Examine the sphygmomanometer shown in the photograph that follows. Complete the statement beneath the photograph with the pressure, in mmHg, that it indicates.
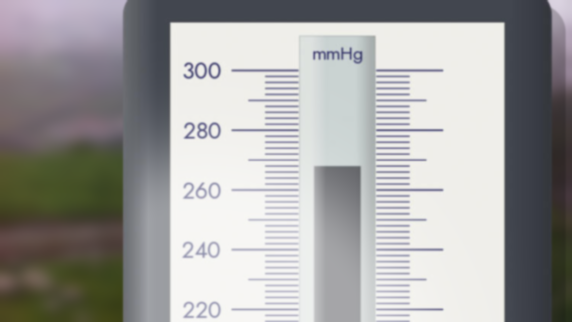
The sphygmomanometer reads 268 mmHg
